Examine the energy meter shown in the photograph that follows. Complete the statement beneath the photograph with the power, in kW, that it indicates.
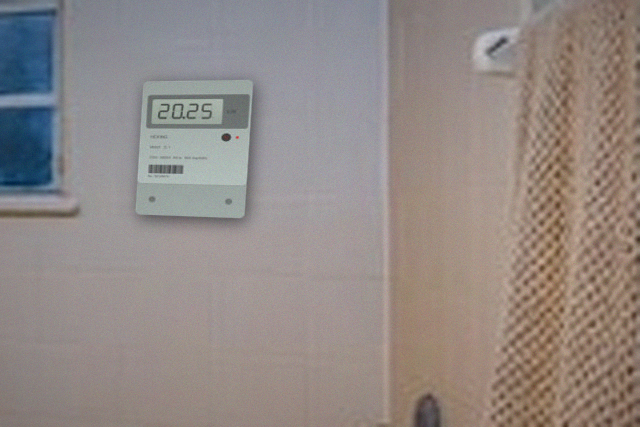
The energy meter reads 20.25 kW
